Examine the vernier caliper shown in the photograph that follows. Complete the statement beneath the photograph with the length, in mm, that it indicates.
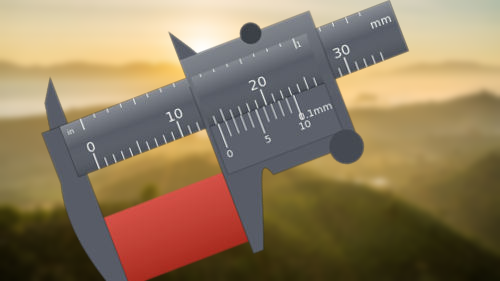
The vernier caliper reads 14.2 mm
